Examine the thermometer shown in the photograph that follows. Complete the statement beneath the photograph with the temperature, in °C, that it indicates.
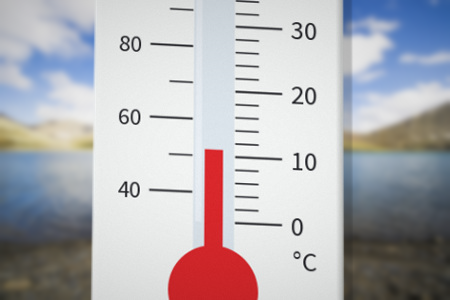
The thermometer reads 11 °C
